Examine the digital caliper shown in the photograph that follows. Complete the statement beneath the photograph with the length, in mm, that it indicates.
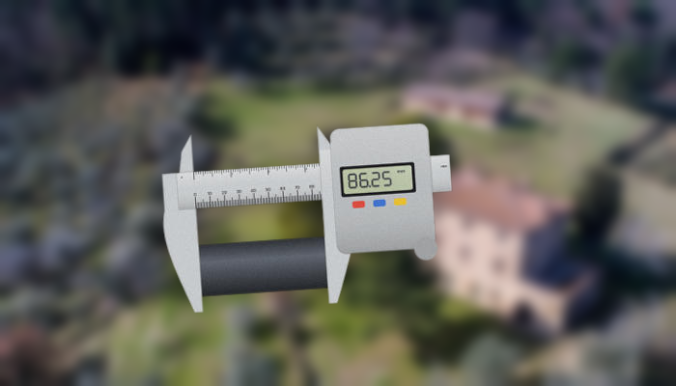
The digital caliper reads 86.25 mm
